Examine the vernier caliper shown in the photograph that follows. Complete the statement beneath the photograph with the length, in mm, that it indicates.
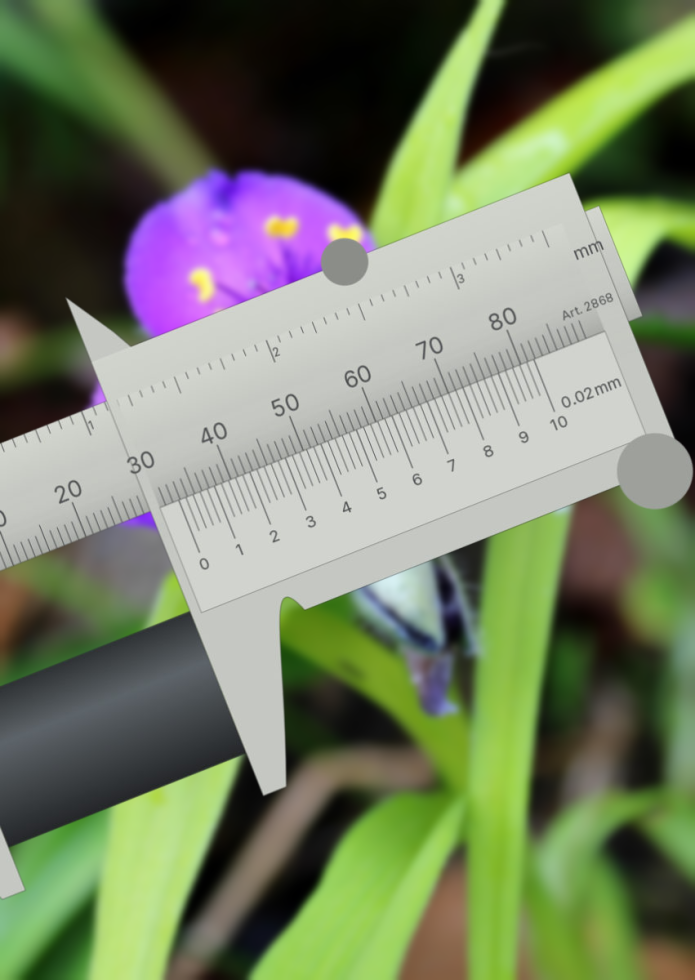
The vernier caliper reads 32.8 mm
